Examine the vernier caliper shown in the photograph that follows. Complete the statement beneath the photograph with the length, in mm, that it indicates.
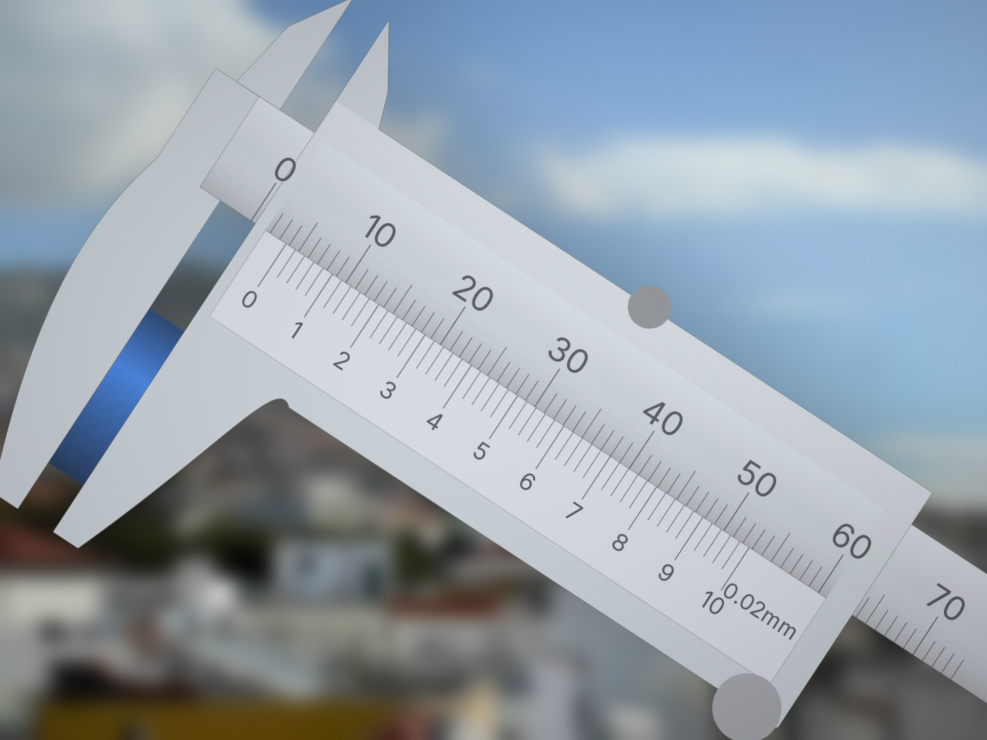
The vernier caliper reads 3.7 mm
